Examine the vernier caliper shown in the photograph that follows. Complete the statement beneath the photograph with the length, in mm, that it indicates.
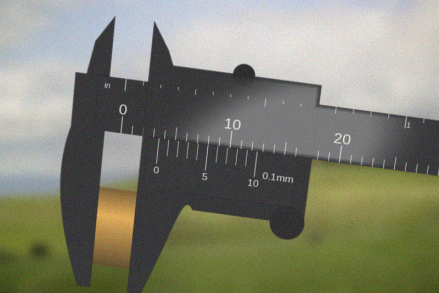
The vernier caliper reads 3.5 mm
